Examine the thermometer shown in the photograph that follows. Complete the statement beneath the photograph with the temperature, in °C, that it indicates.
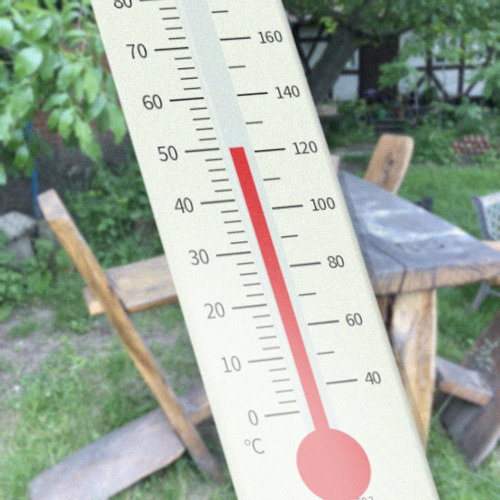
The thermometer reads 50 °C
